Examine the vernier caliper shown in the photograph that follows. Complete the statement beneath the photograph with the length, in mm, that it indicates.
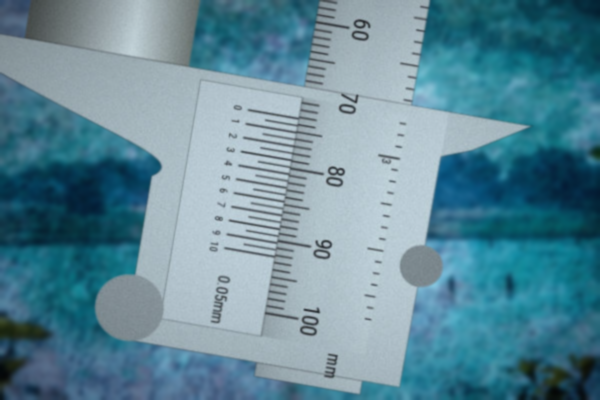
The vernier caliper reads 73.2 mm
